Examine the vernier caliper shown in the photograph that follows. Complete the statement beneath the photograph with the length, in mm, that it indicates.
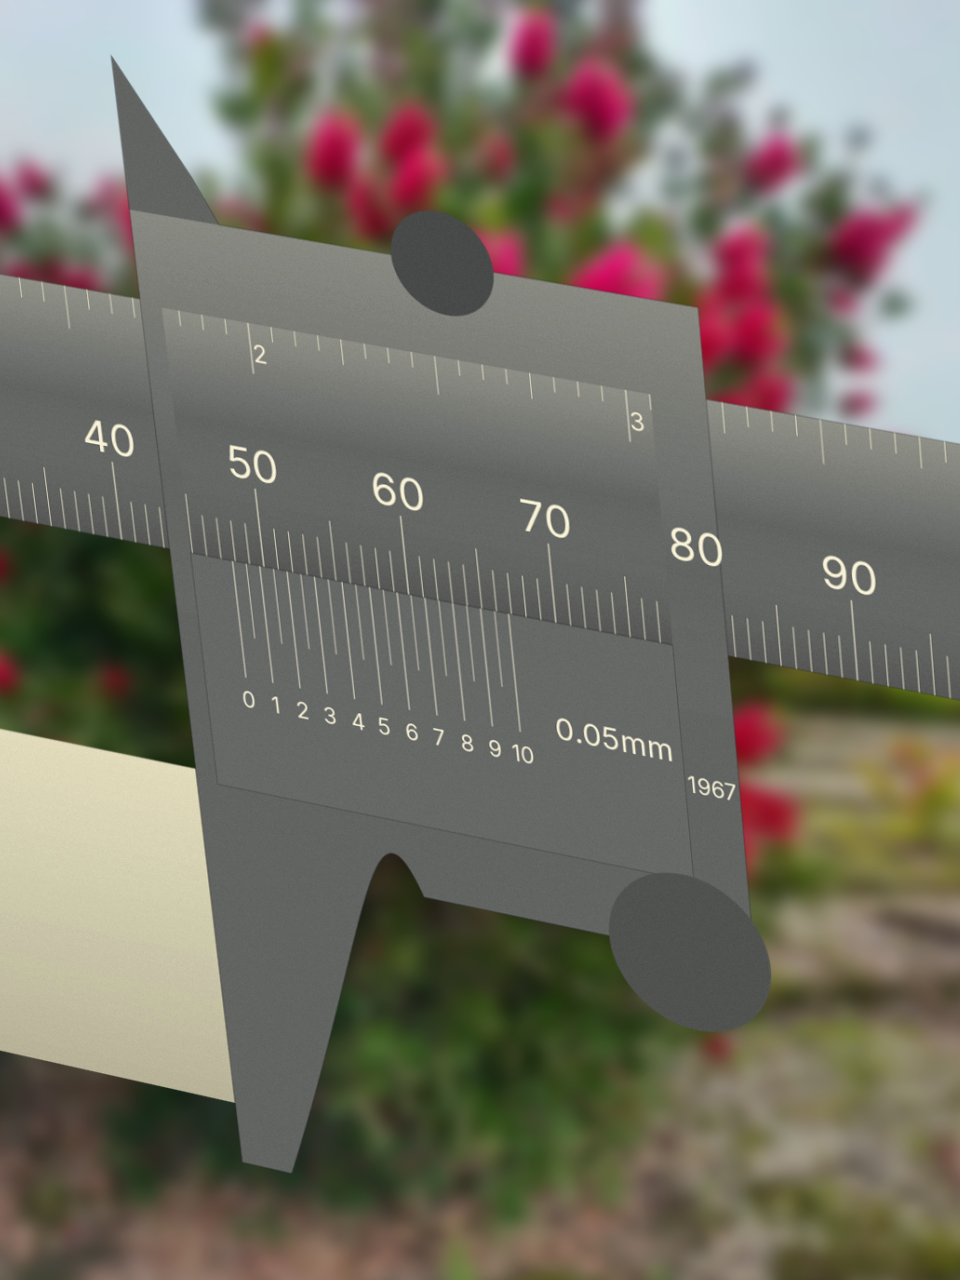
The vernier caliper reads 47.8 mm
